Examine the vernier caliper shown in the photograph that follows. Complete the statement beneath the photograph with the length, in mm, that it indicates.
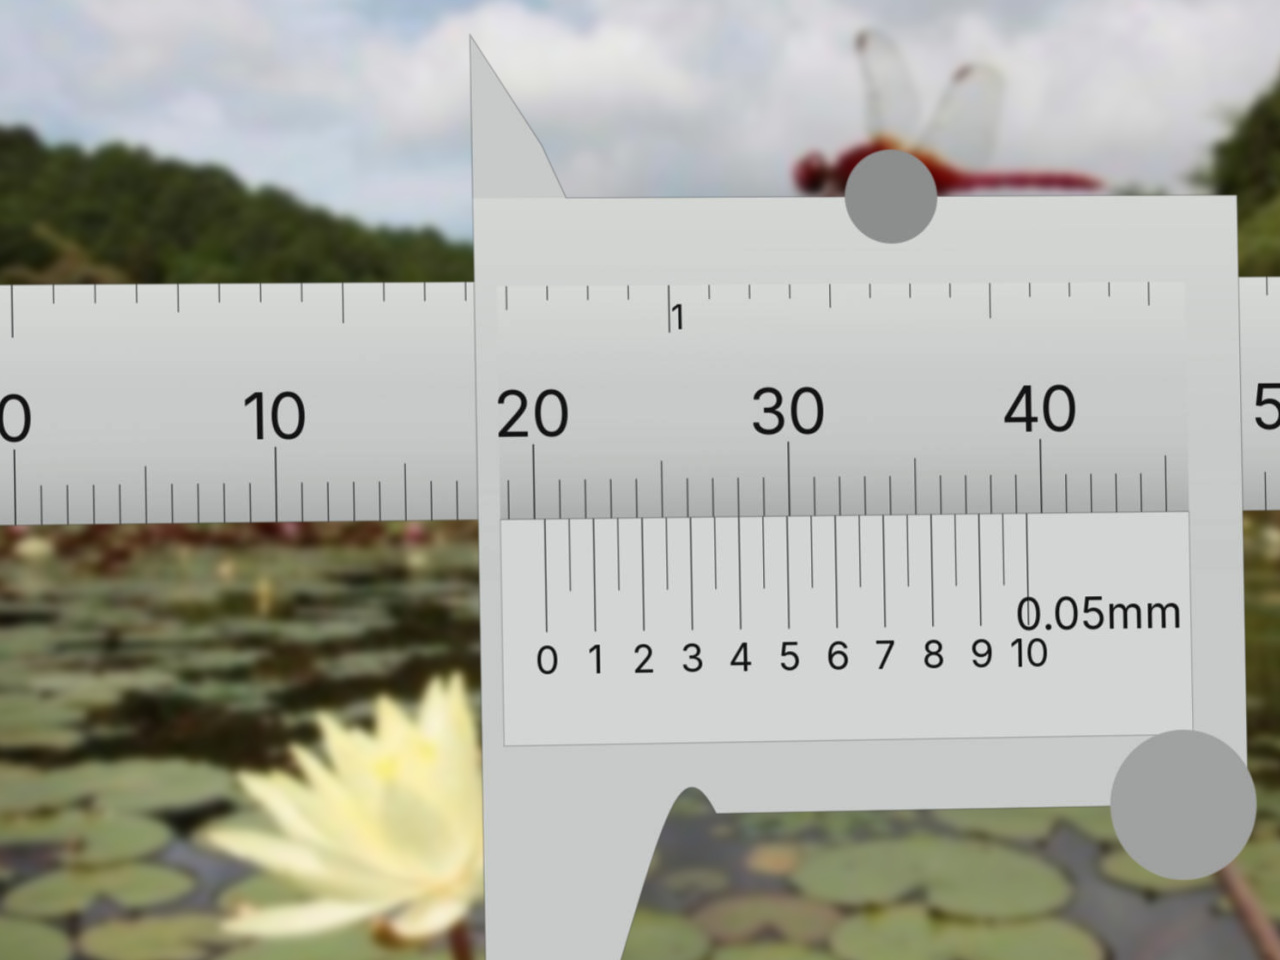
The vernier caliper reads 20.40 mm
